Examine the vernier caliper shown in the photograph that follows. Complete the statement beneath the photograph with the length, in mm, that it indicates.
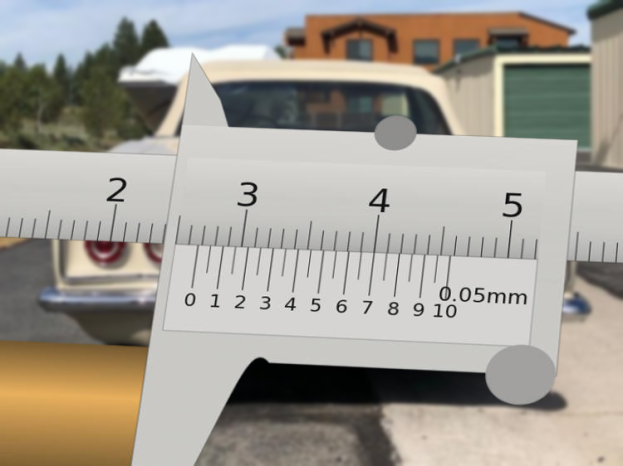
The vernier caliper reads 26.7 mm
